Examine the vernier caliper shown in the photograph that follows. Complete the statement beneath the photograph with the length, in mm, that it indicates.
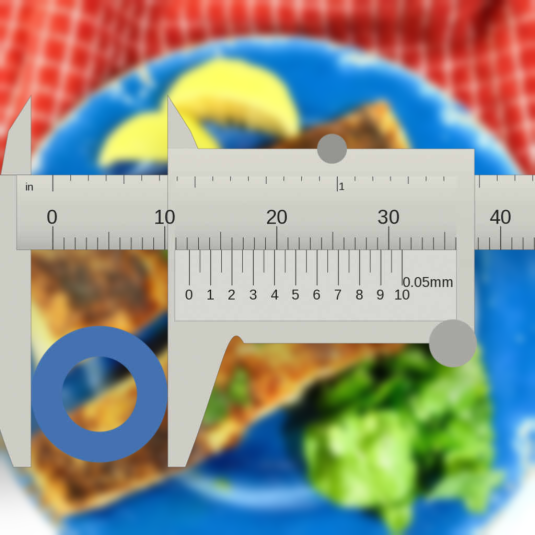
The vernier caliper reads 12.2 mm
